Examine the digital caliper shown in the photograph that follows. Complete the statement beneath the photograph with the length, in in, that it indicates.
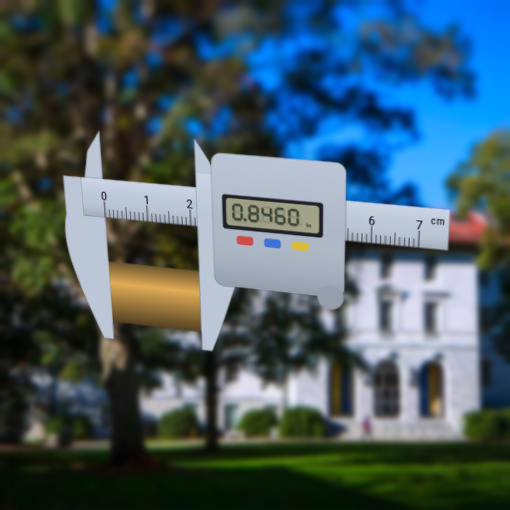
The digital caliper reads 0.8460 in
